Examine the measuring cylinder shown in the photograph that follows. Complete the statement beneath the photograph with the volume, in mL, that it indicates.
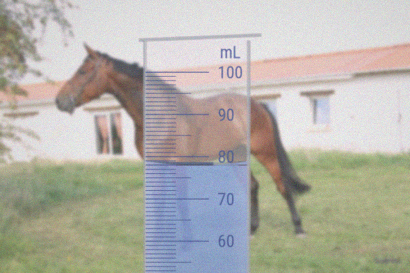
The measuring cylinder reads 78 mL
